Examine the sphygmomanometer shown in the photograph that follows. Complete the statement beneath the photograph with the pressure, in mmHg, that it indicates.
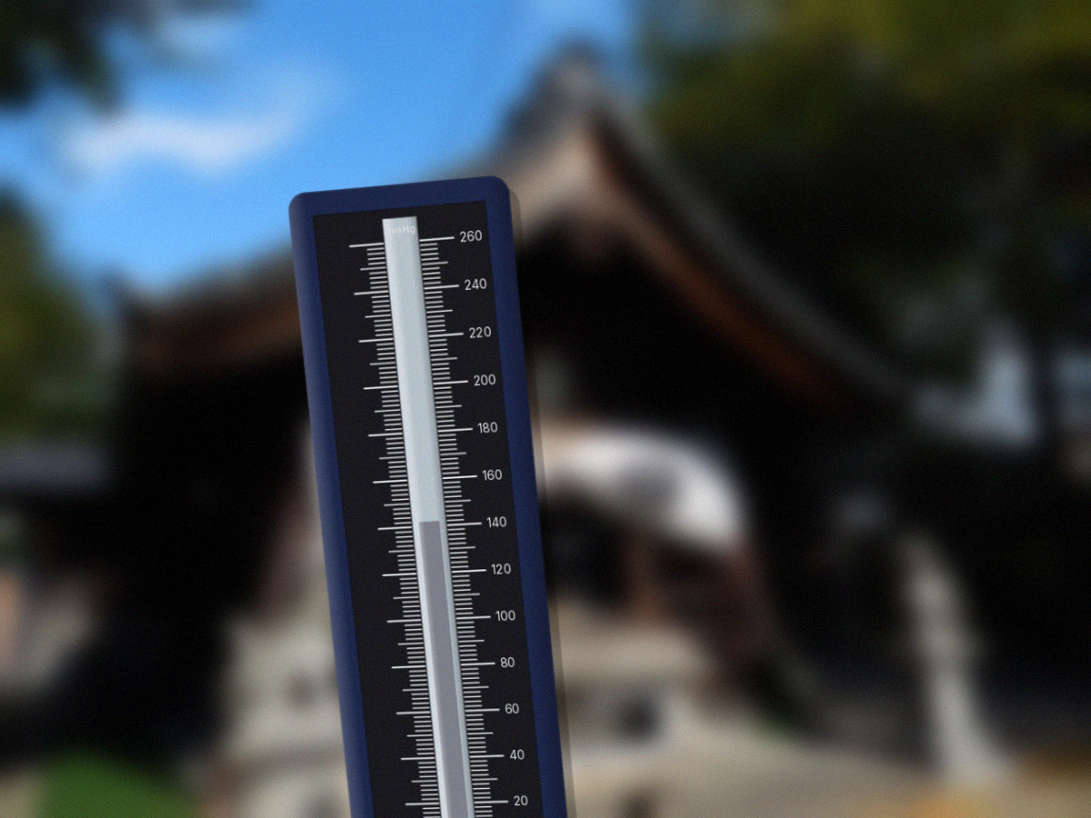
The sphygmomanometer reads 142 mmHg
